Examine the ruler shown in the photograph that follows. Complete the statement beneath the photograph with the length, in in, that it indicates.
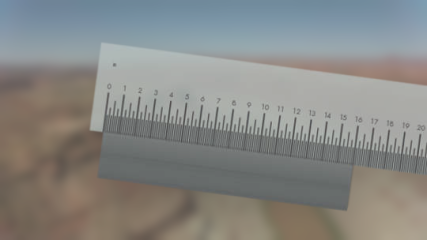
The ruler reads 16 in
